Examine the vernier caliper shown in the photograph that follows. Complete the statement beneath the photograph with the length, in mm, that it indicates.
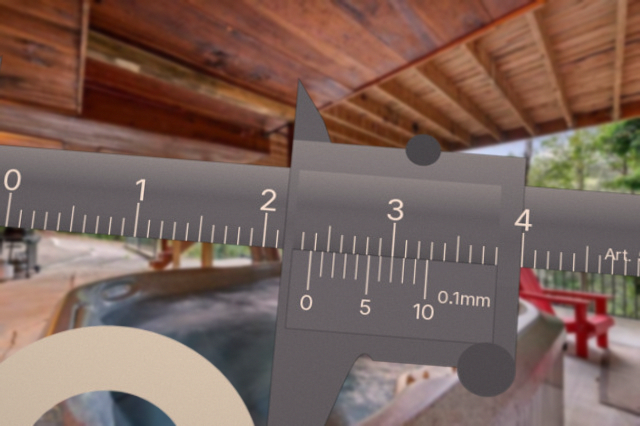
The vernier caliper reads 23.7 mm
